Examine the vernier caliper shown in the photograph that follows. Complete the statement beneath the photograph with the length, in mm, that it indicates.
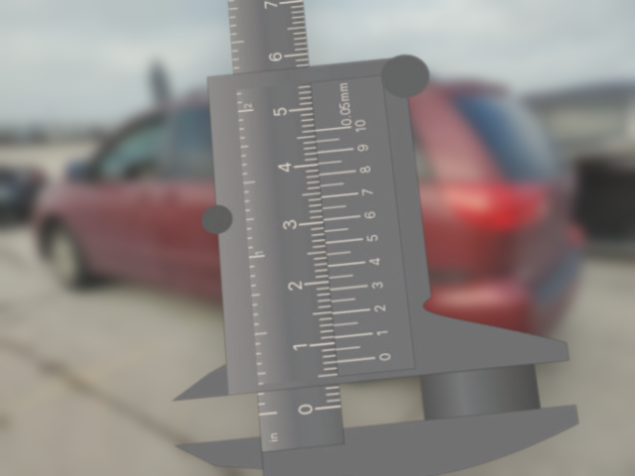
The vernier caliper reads 7.0 mm
